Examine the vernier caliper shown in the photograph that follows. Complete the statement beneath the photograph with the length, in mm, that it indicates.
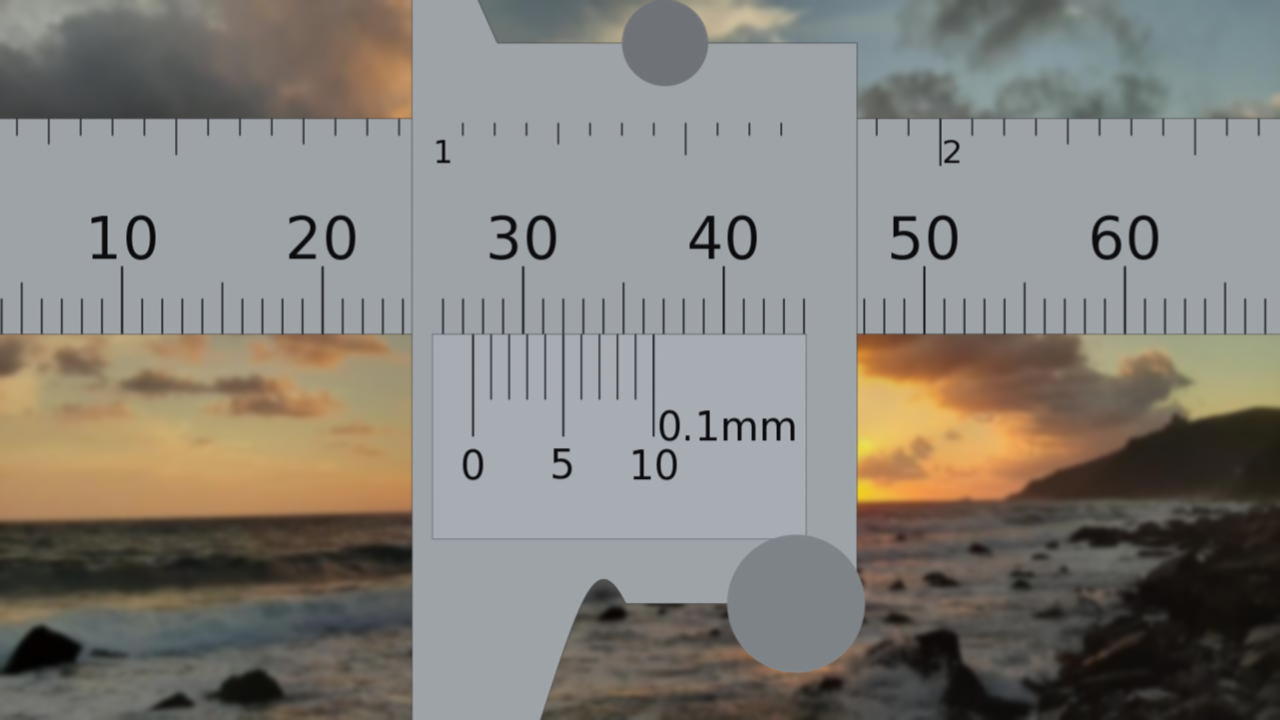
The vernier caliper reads 27.5 mm
